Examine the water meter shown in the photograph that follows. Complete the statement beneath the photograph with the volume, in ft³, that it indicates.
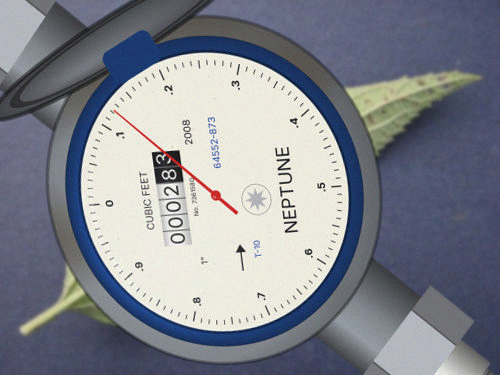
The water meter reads 283.12 ft³
